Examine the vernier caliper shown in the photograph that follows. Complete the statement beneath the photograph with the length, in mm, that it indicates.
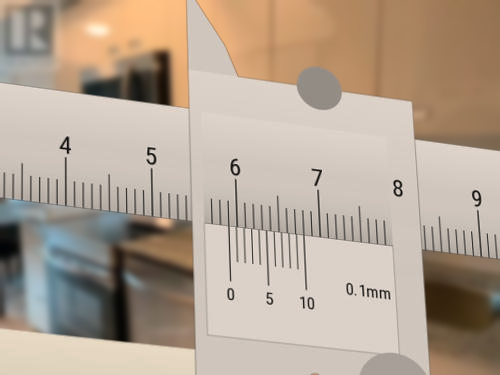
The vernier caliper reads 59.0 mm
